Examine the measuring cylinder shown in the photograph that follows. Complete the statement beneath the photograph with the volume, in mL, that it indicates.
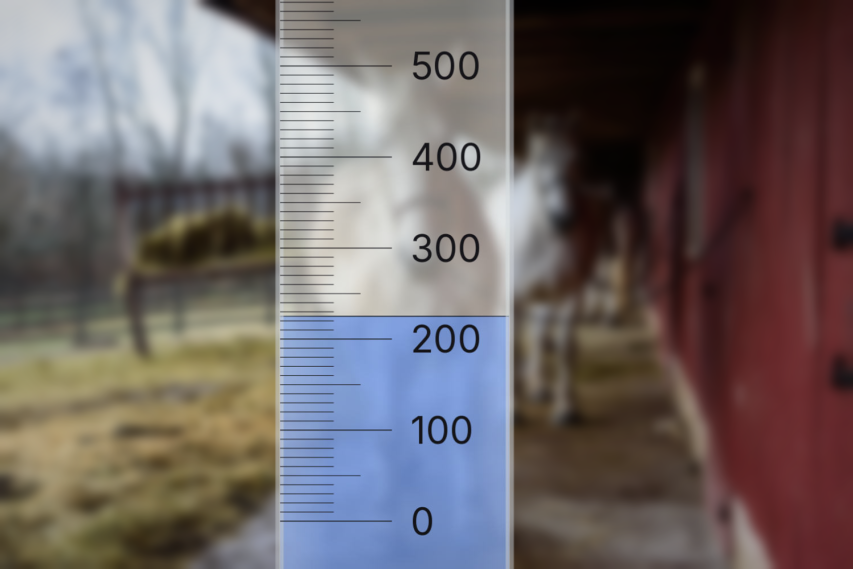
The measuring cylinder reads 225 mL
